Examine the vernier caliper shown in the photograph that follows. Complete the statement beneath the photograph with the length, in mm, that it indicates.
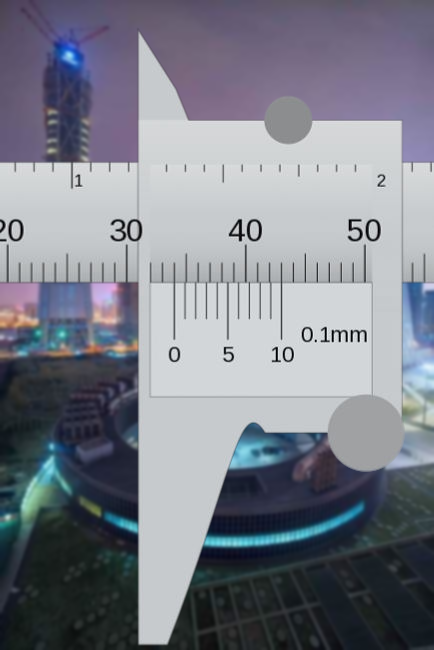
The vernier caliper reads 34.0 mm
